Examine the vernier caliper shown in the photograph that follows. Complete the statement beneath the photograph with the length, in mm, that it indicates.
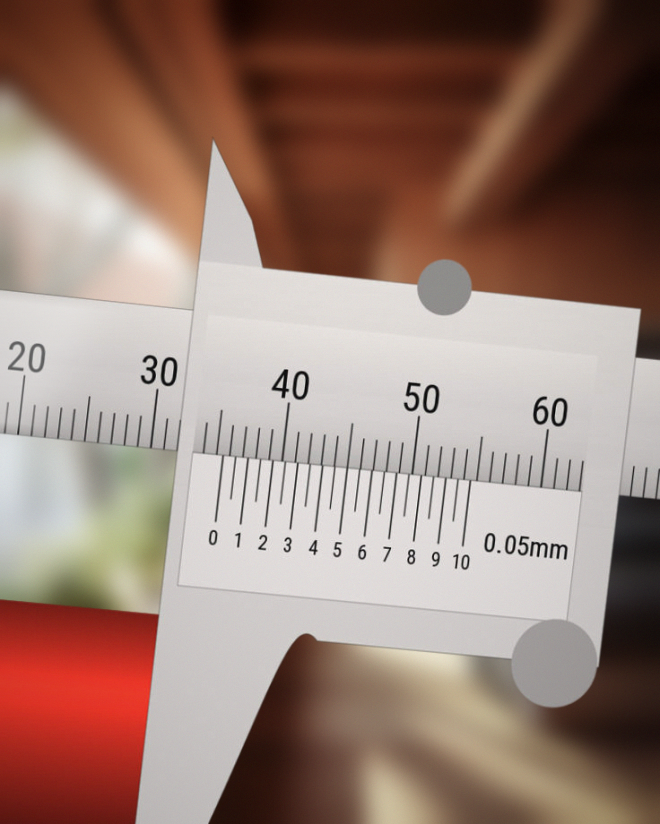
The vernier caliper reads 35.5 mm
